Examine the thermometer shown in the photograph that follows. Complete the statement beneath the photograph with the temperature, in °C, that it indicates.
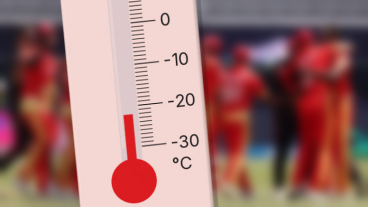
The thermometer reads -22 °C
